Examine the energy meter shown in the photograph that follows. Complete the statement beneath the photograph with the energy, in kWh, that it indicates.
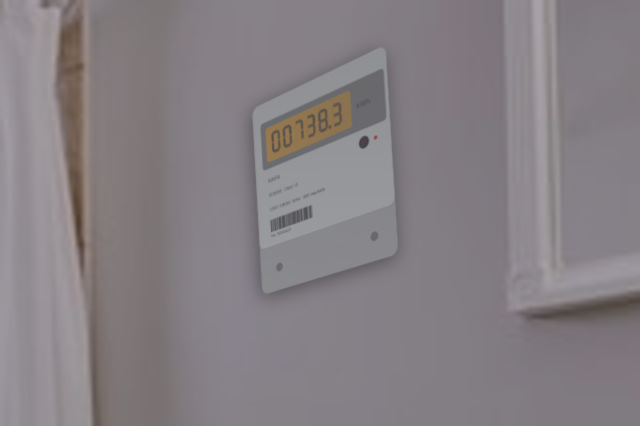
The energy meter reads 738.3 kWh
